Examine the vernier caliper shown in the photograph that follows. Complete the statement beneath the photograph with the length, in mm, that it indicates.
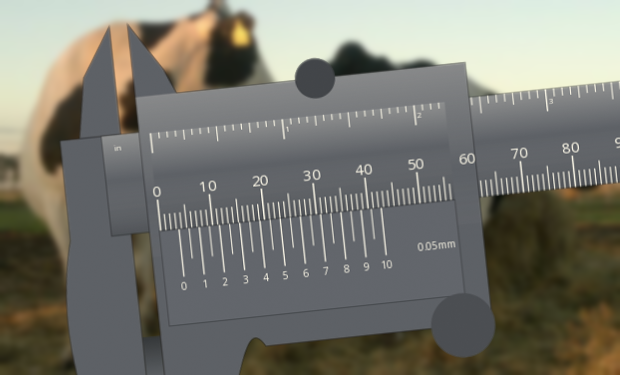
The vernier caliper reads 3.5 mm
